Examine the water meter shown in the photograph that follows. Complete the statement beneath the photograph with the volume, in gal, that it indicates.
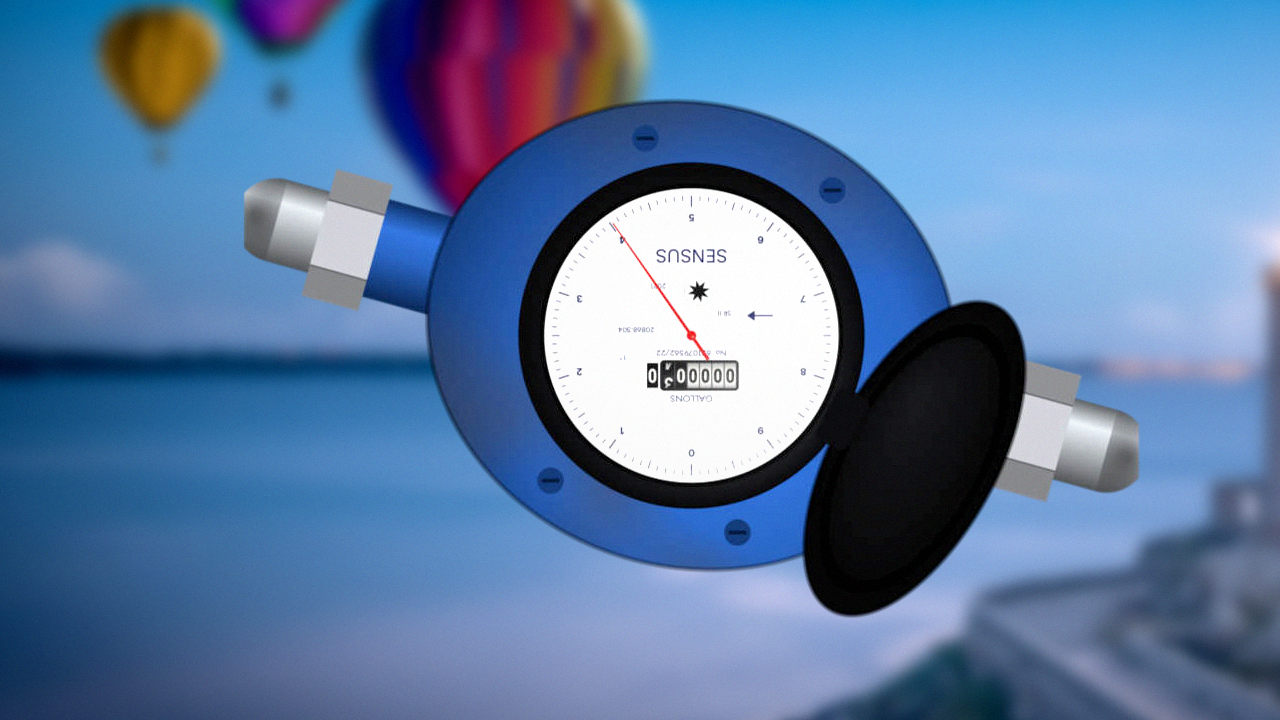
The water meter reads 34.0 gal
